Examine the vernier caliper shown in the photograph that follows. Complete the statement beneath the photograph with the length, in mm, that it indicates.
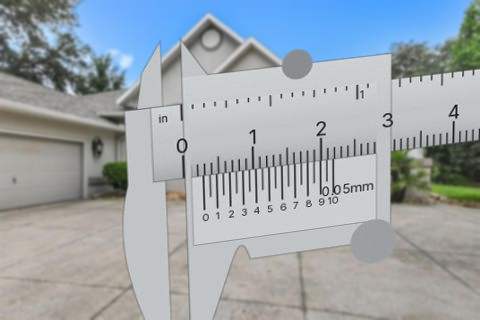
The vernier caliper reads 2.8 mm
